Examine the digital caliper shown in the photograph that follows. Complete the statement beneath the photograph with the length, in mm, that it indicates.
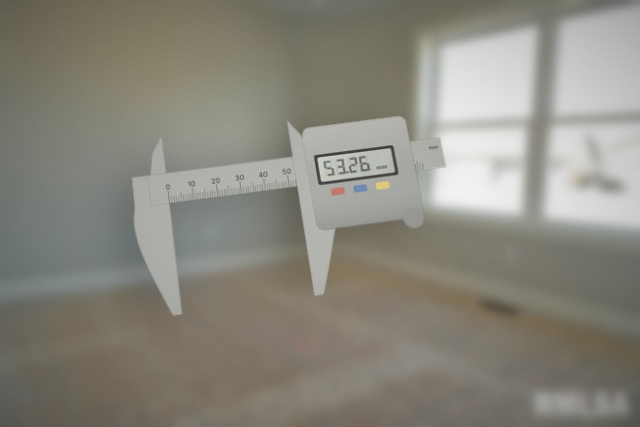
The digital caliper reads 53.26 mm
